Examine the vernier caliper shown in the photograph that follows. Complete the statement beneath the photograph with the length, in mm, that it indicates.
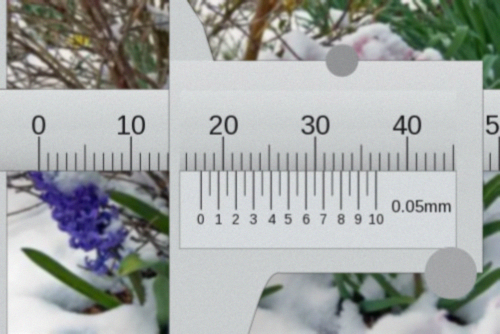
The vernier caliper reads 17.6 mm
